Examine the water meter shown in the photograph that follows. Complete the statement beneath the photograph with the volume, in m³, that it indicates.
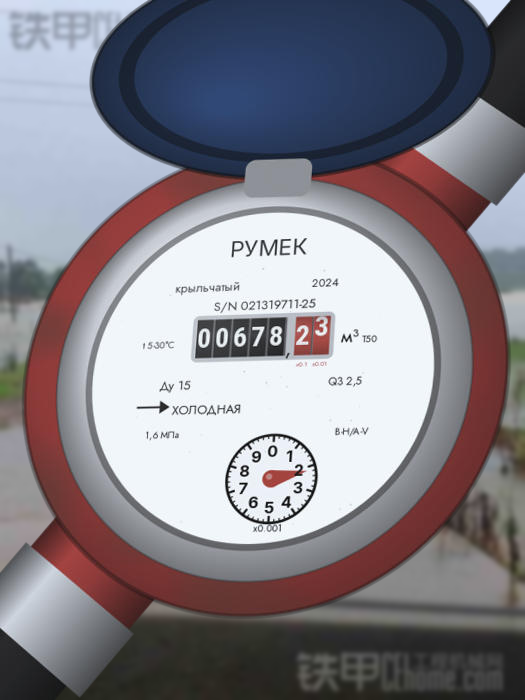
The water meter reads 678.232 m³
